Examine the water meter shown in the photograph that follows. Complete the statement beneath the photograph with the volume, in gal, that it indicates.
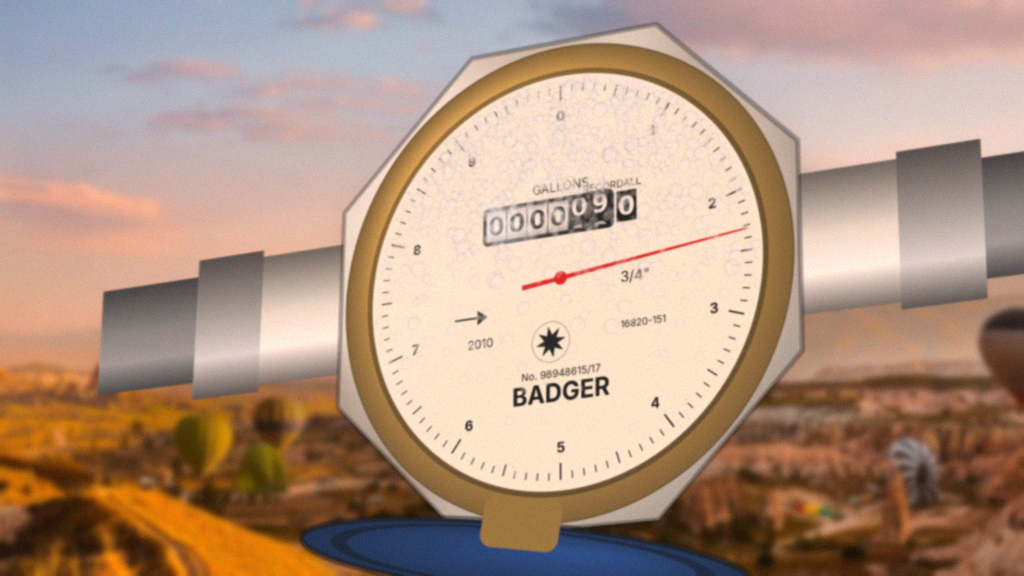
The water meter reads 92.3 gal
